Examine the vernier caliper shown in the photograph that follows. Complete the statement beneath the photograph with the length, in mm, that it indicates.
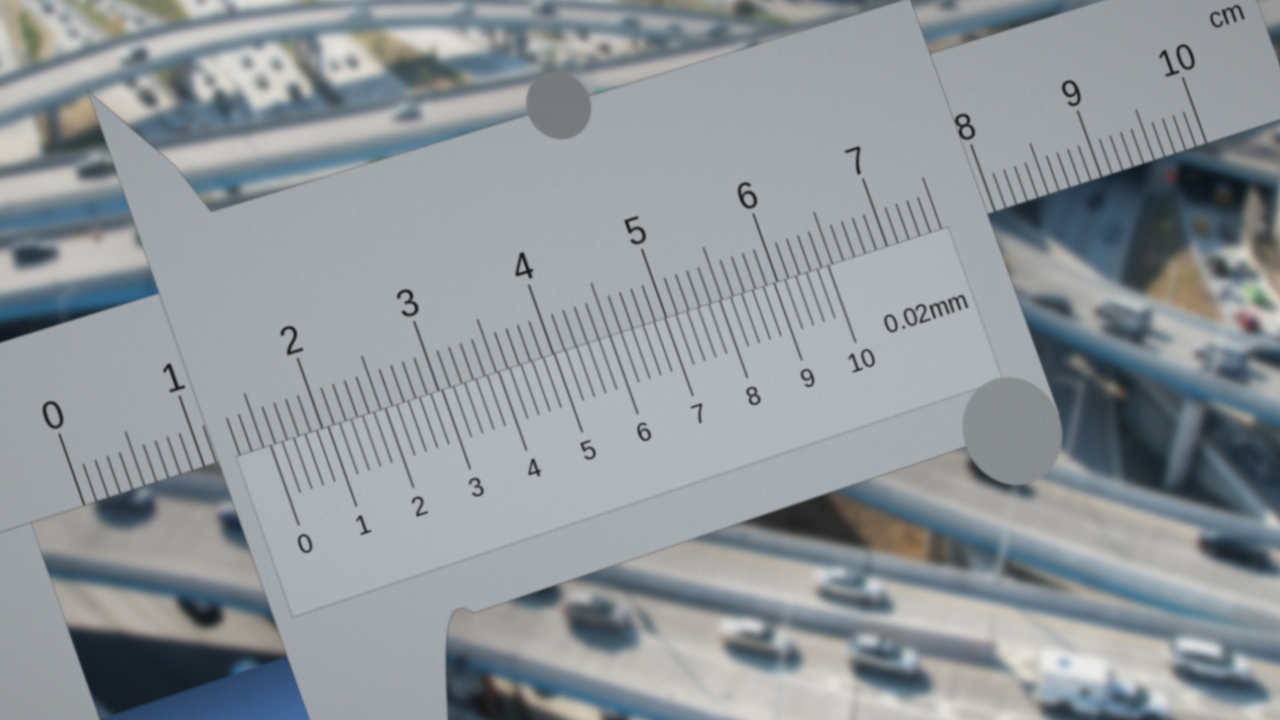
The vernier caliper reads 15.6 mm
